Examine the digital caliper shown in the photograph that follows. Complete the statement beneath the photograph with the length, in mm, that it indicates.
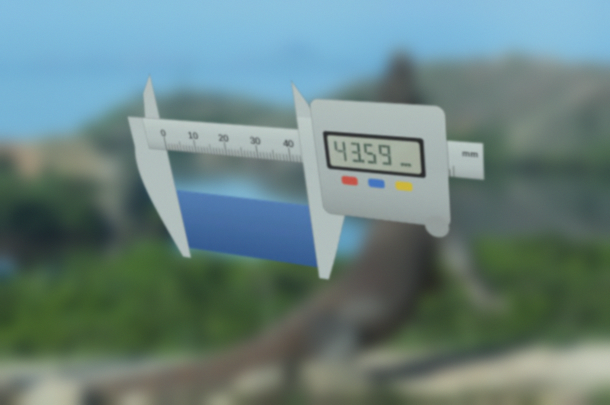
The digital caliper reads 43.59 mm
